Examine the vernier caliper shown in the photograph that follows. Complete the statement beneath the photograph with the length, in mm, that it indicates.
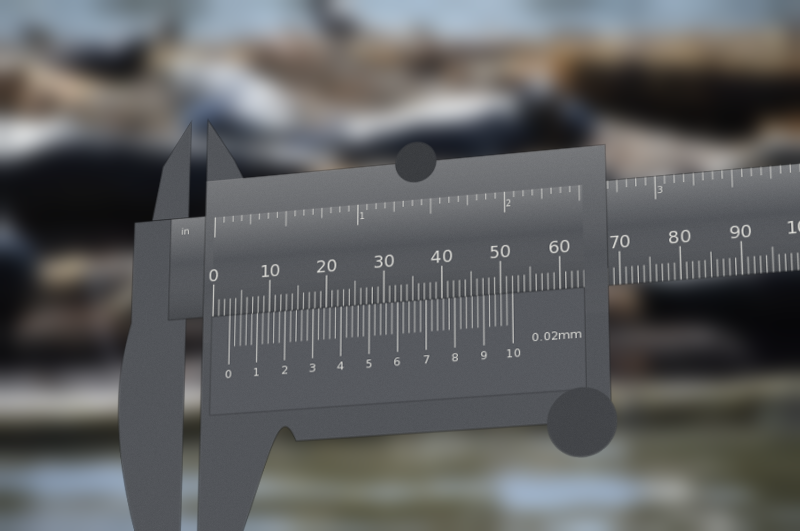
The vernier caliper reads 3.0 mm
